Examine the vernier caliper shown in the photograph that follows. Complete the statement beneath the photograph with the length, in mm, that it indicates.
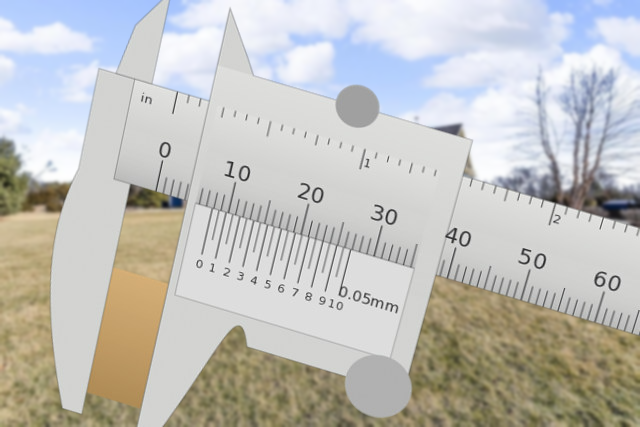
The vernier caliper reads 7.8 mm
